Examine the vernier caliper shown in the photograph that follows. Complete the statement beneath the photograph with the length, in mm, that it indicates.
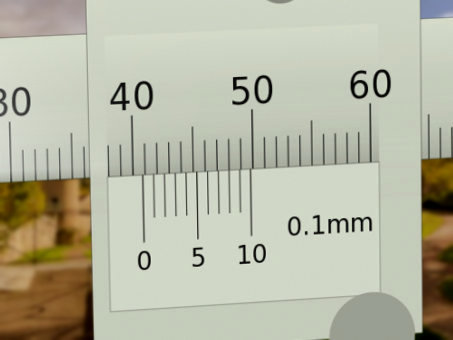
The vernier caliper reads 40.8 mm
